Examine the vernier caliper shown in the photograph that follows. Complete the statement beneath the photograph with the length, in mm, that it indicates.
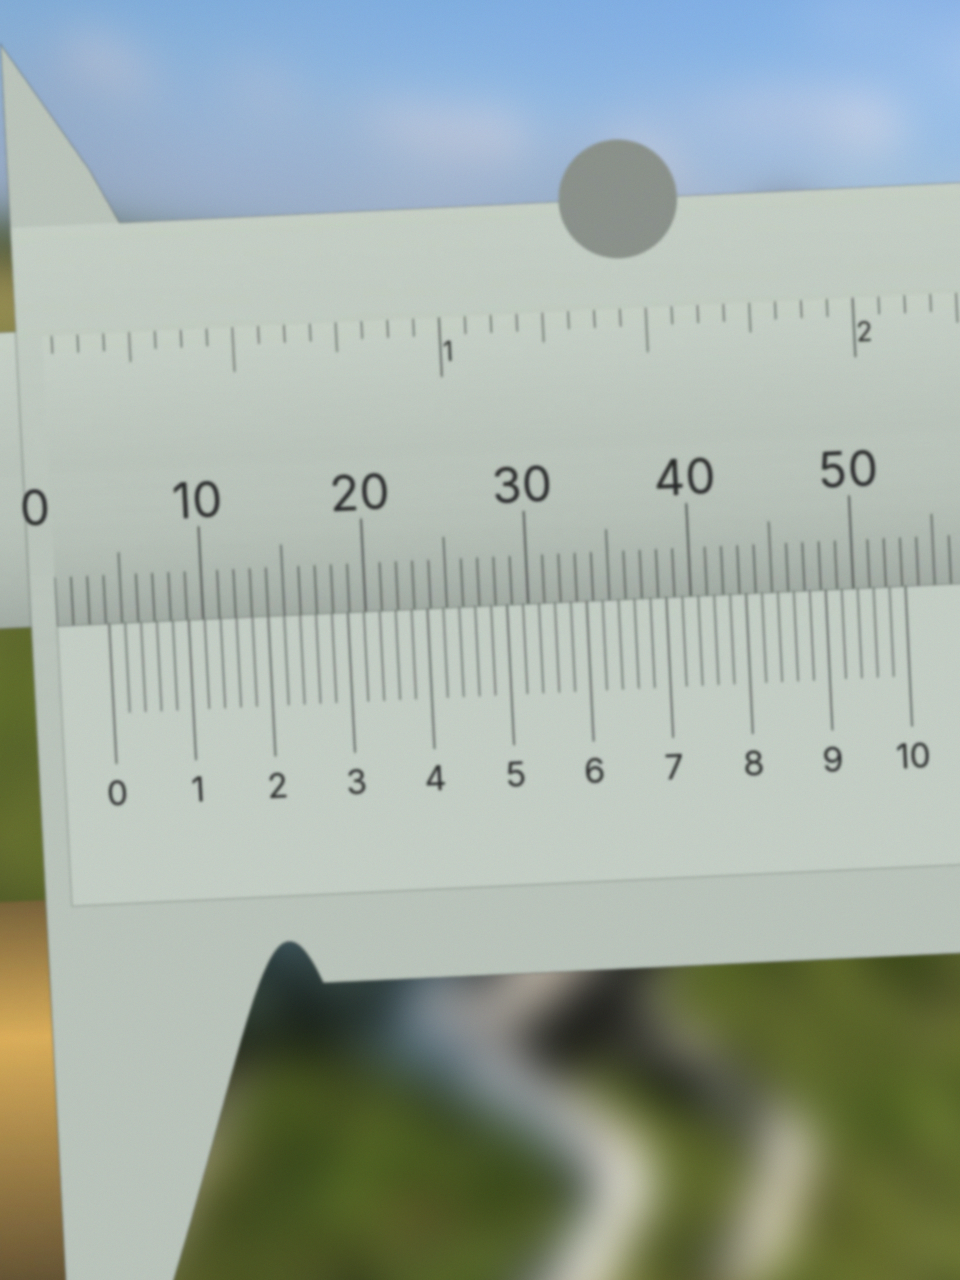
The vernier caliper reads 4.2 mm
